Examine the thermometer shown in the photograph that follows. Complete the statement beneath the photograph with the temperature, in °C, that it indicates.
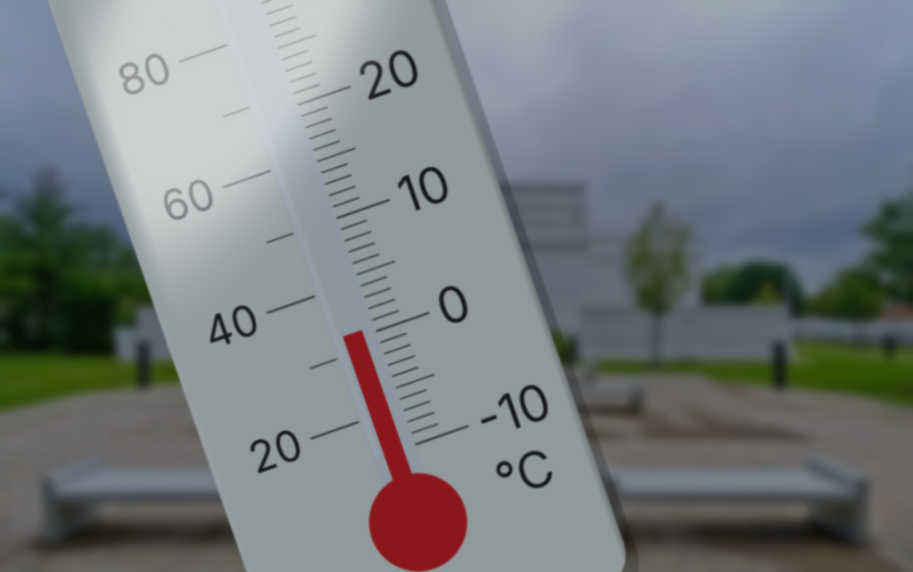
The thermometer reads 0.5 °C
